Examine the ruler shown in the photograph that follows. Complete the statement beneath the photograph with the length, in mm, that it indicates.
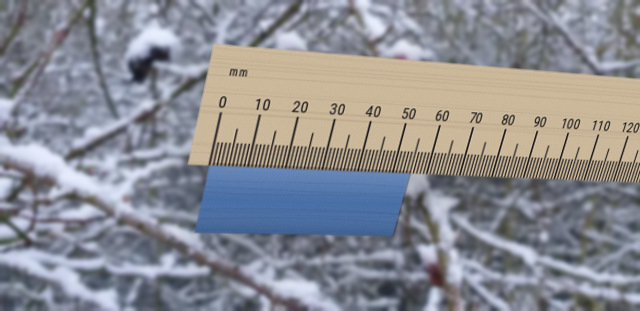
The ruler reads 55 mm
